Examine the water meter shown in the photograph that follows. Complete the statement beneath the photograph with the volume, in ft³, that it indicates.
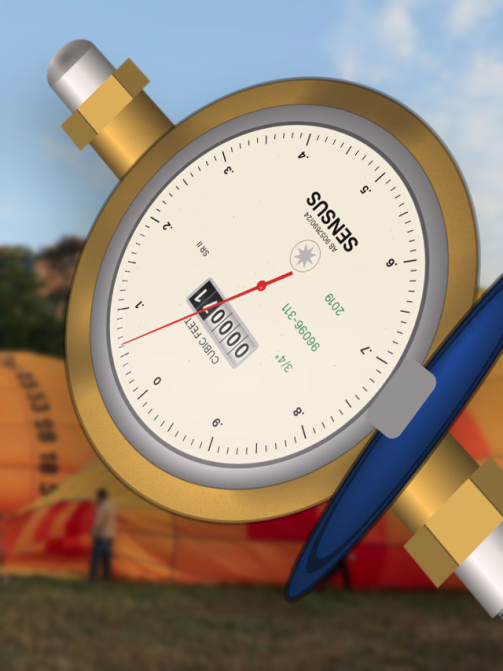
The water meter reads 71.06 ft³
